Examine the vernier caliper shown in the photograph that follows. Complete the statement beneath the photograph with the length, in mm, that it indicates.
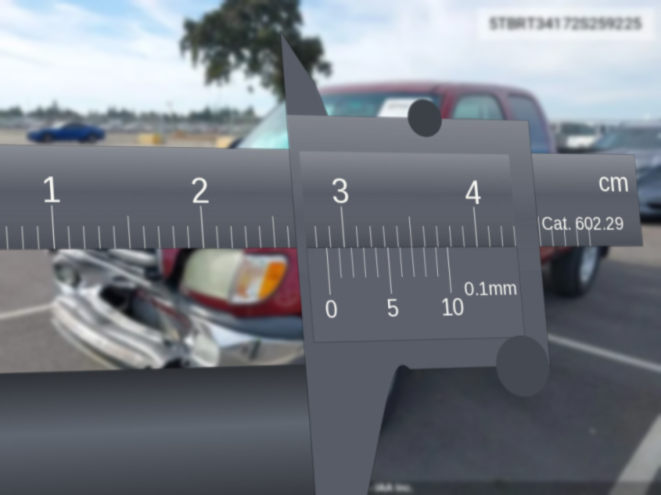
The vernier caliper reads 28.7 mm
